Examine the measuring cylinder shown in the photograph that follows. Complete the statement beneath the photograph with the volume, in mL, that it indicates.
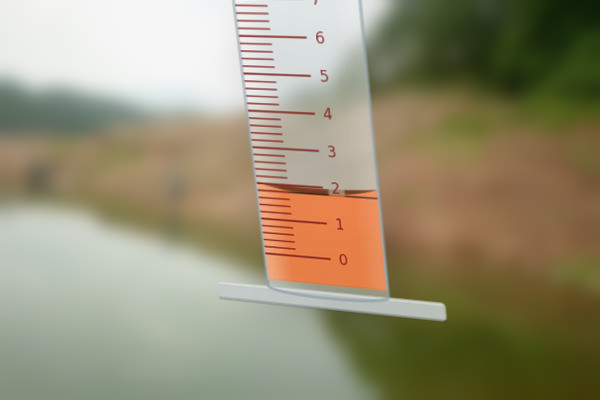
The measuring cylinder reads 1.8 mL
